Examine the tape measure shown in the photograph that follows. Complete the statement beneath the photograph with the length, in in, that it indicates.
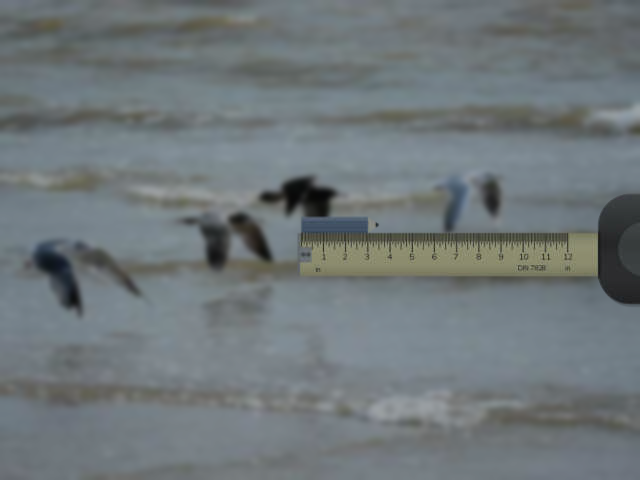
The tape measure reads 3.5 in
